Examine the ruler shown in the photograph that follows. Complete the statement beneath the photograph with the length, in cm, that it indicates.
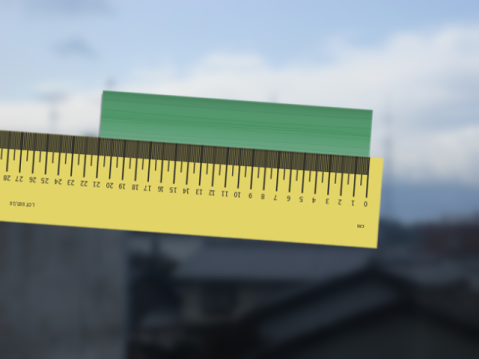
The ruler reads 21 cm
